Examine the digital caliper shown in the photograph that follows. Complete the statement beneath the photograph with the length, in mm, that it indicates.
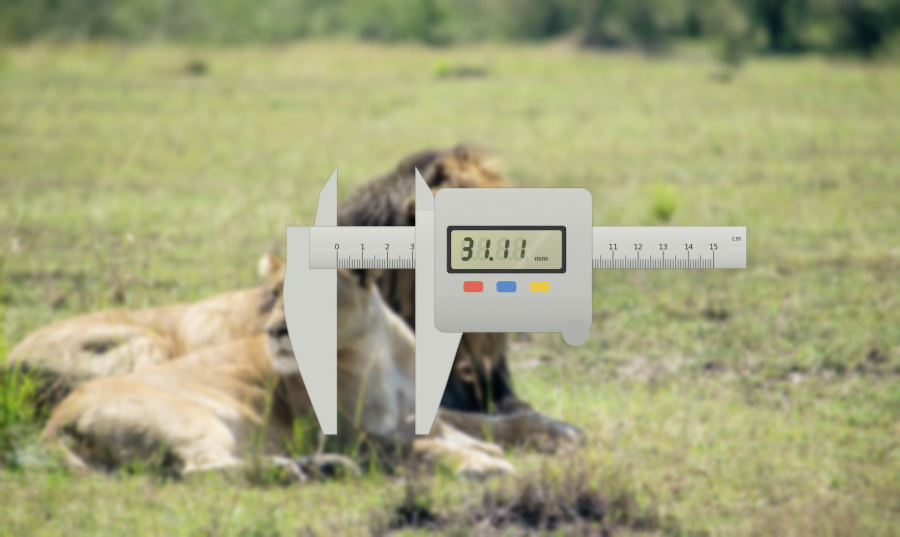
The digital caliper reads 31.11 mm
